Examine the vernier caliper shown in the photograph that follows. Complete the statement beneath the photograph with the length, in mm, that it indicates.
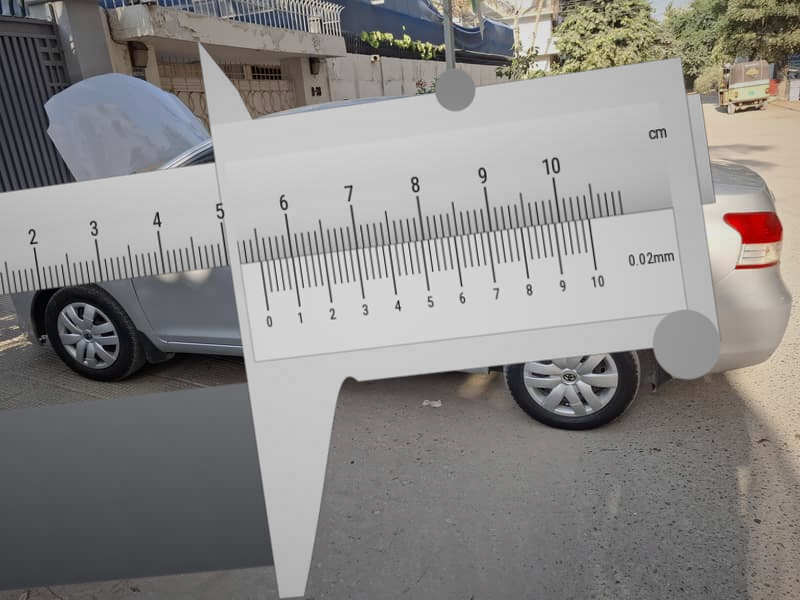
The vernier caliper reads 55.2 mm
